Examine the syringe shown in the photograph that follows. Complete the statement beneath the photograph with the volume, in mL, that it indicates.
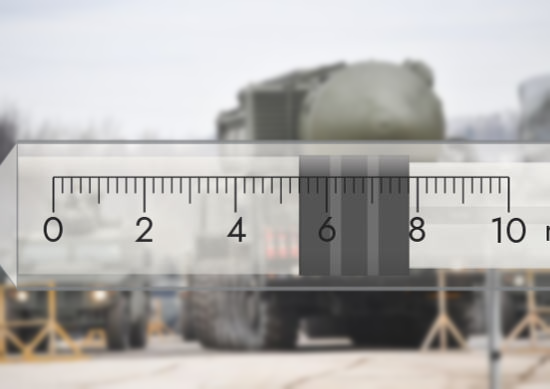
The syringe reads 5.4 mL
